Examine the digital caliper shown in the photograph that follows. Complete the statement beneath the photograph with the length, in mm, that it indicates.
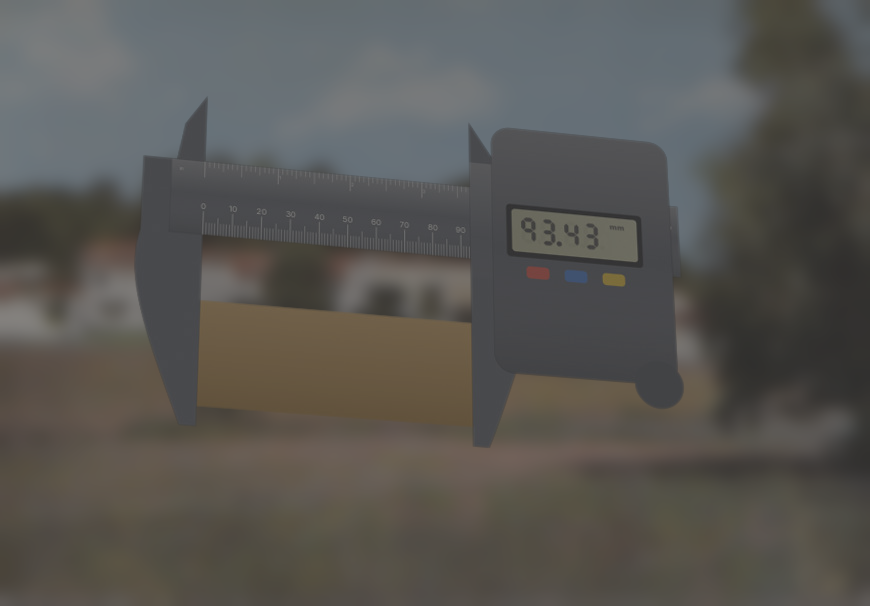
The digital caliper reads 93.43 mm
